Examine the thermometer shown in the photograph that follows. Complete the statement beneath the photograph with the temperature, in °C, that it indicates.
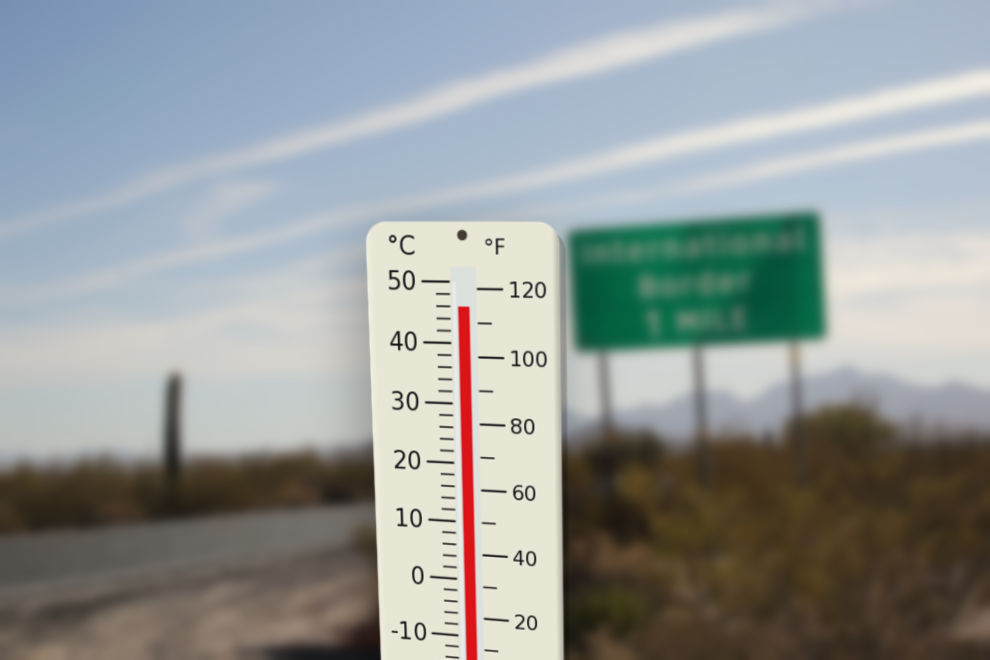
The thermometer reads 46 °C
